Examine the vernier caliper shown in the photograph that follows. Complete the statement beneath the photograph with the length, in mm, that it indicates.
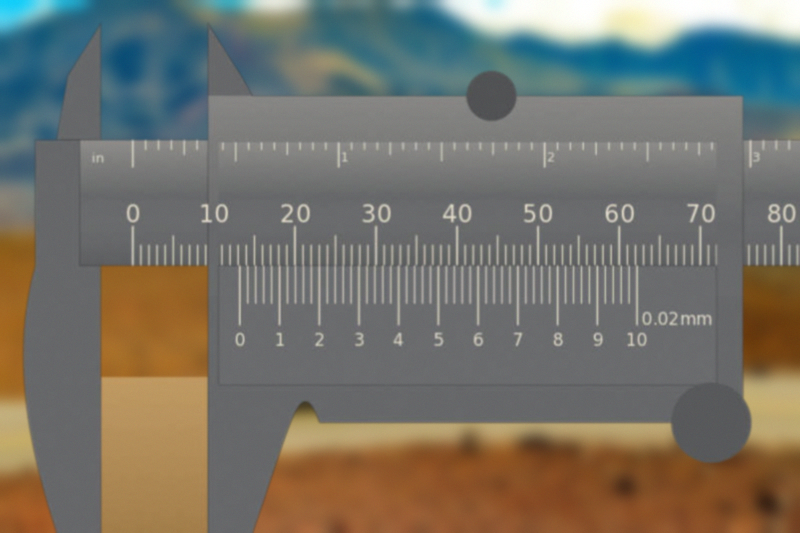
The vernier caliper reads 13.2 mm
